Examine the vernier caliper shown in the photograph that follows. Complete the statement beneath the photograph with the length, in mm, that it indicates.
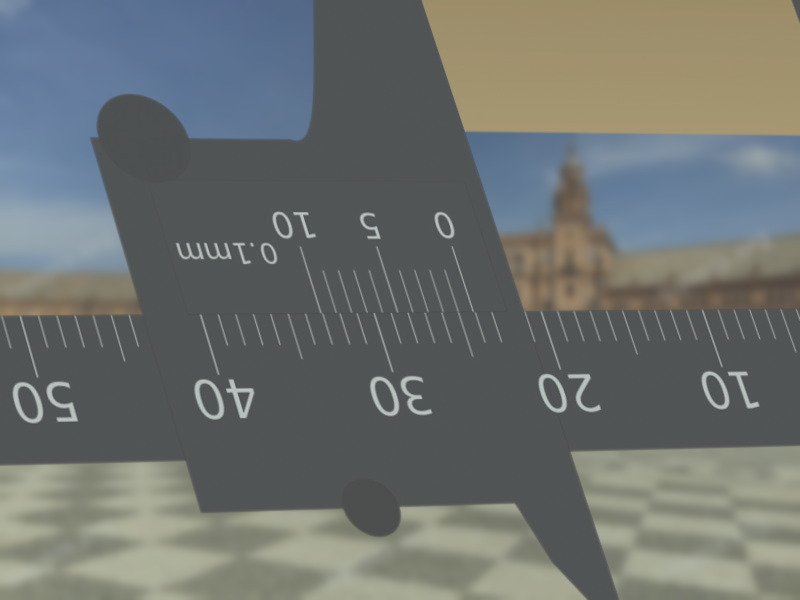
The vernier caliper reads 24.1 mm
